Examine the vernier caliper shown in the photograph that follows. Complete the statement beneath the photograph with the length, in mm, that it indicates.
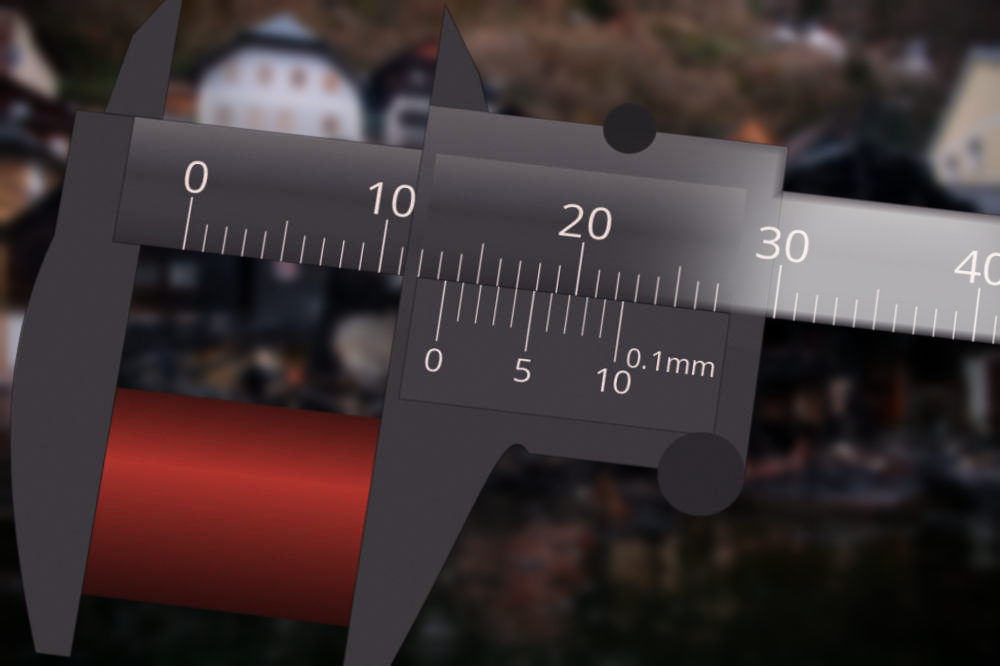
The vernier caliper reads 13.4 mm
